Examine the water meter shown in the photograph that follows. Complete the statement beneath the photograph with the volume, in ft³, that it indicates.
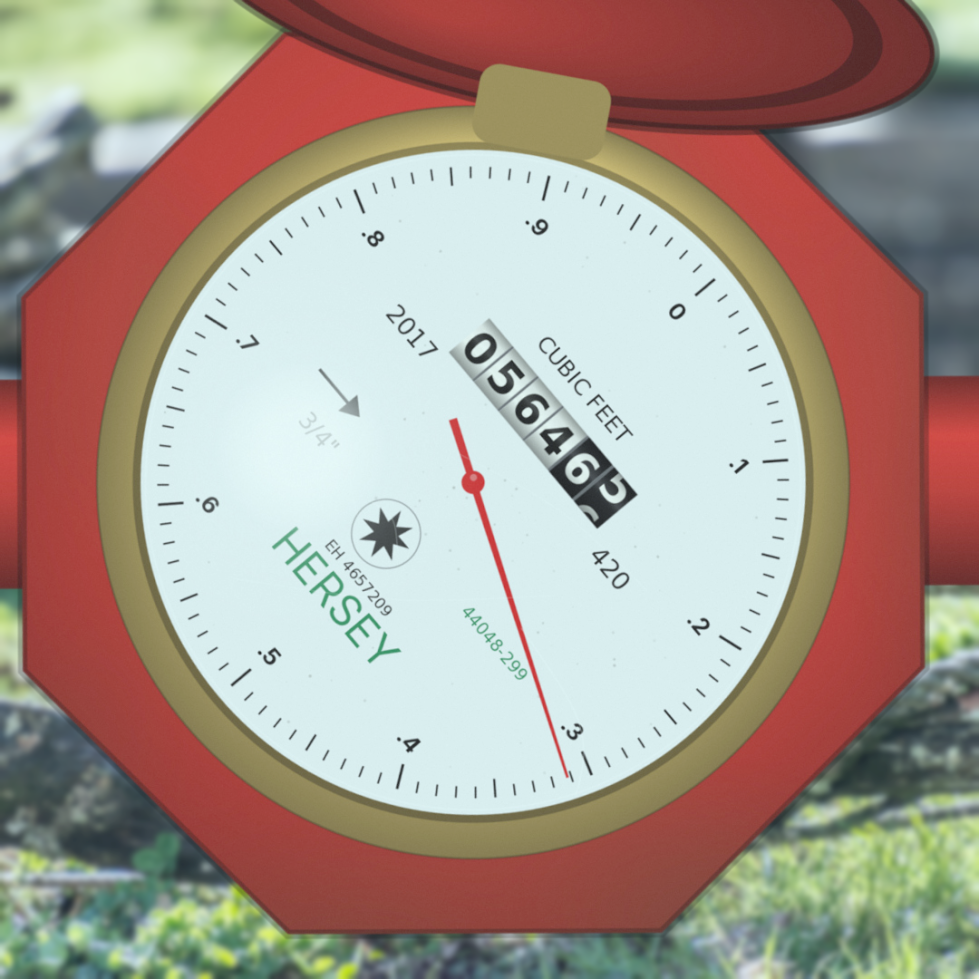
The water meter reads 56465.31 ft³
